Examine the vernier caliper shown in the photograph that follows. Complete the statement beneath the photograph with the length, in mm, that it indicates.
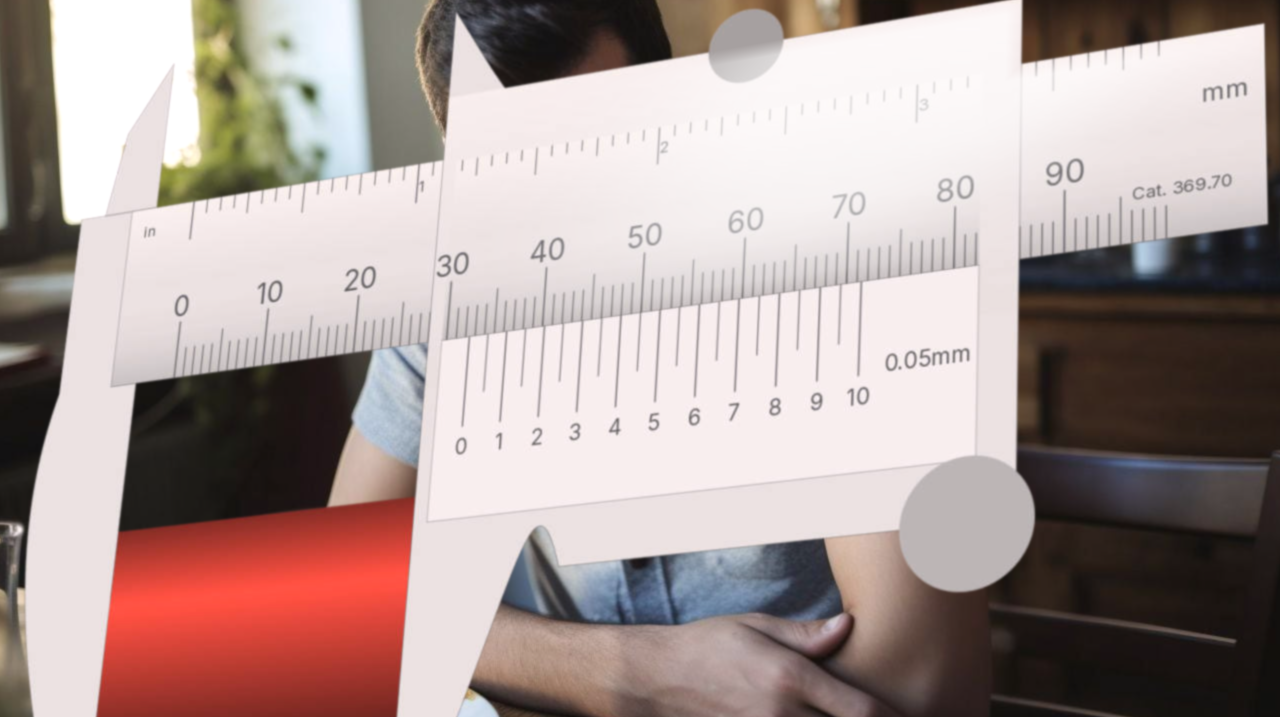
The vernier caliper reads 32.4 mm
